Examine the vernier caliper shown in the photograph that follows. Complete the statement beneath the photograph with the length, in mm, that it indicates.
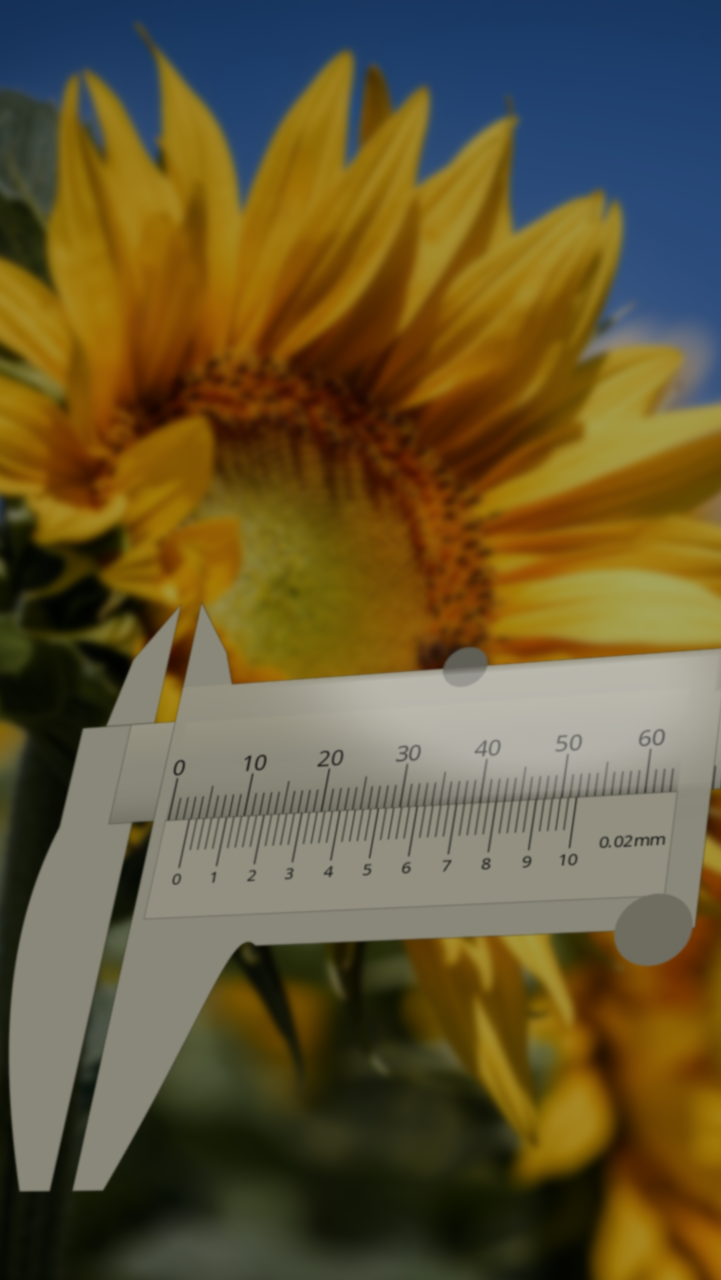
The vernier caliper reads 2.8 mm
